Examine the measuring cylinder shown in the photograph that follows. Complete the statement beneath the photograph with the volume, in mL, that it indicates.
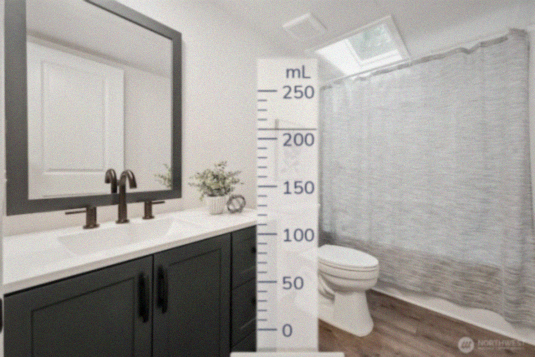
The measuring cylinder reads 210 mL
